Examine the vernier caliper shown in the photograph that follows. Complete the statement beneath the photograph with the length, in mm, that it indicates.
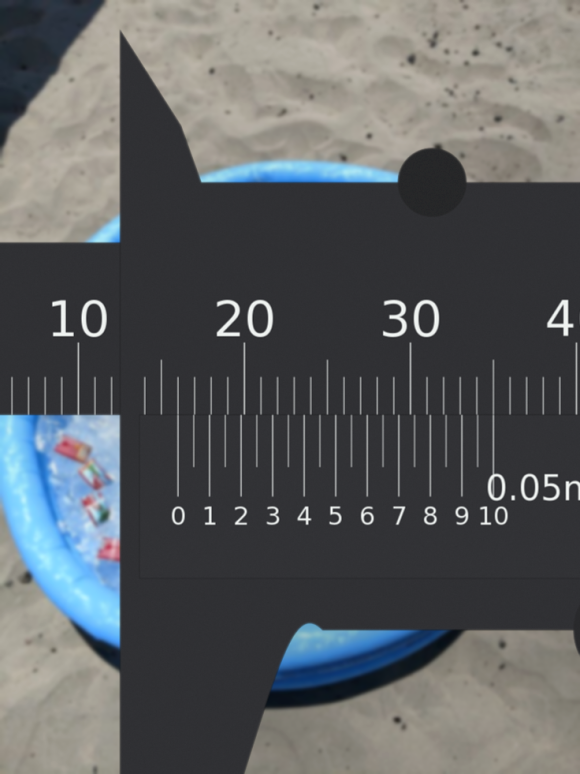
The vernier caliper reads 16.0 mm
